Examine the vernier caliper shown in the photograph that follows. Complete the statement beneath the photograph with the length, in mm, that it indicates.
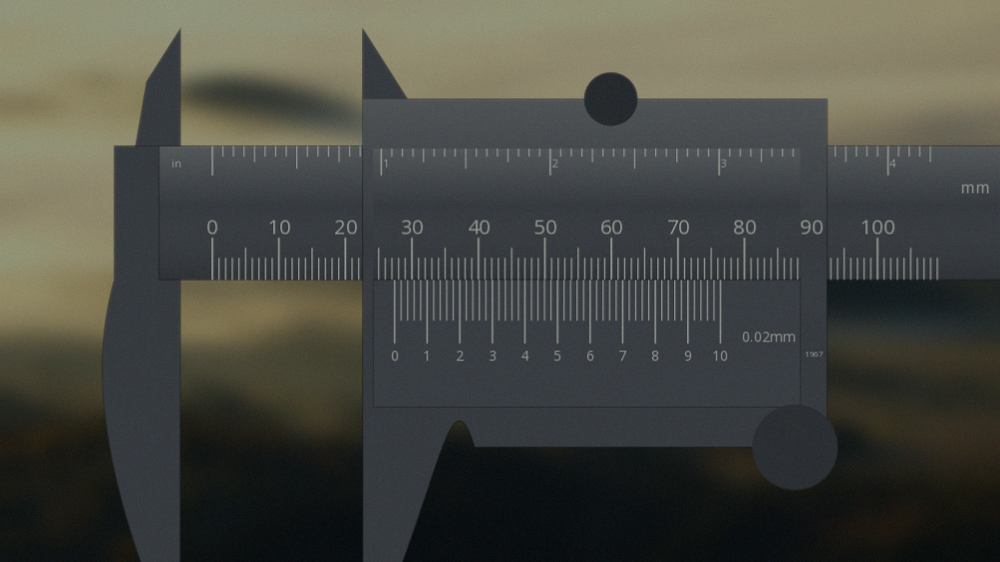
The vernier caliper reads 27.4 mm
